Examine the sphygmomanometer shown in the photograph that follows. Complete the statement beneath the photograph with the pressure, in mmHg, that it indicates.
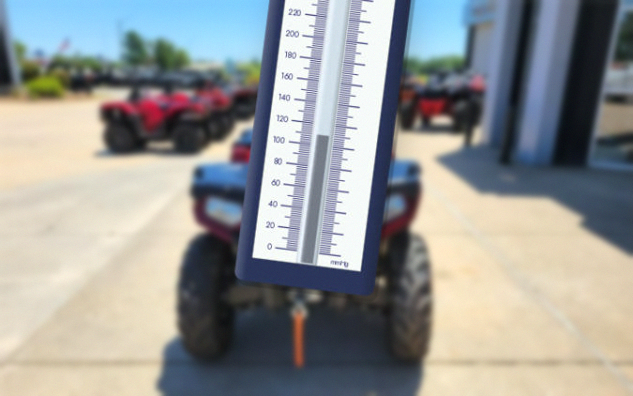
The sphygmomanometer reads 110 mmHg
